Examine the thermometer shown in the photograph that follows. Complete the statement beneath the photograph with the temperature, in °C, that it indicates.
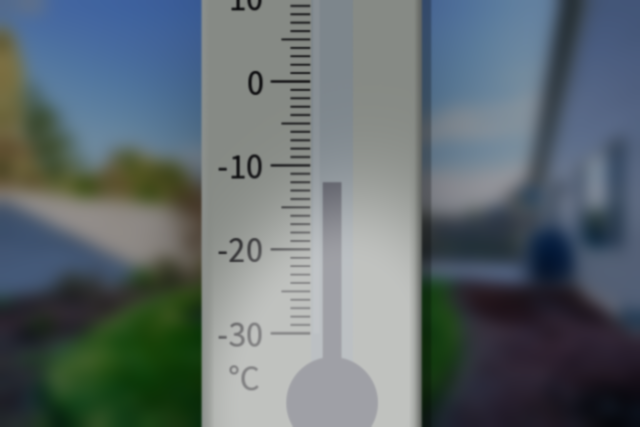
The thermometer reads -12 °C
